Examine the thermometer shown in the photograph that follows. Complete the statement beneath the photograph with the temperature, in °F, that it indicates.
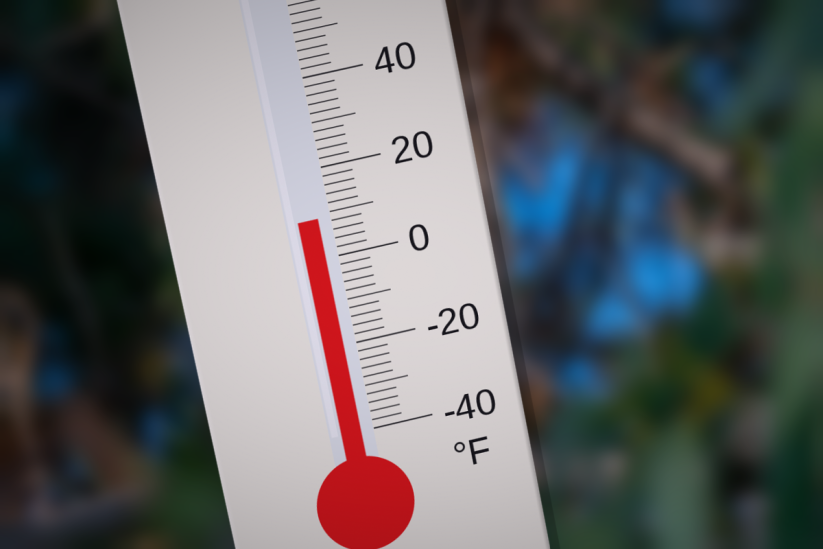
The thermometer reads 9 °F
